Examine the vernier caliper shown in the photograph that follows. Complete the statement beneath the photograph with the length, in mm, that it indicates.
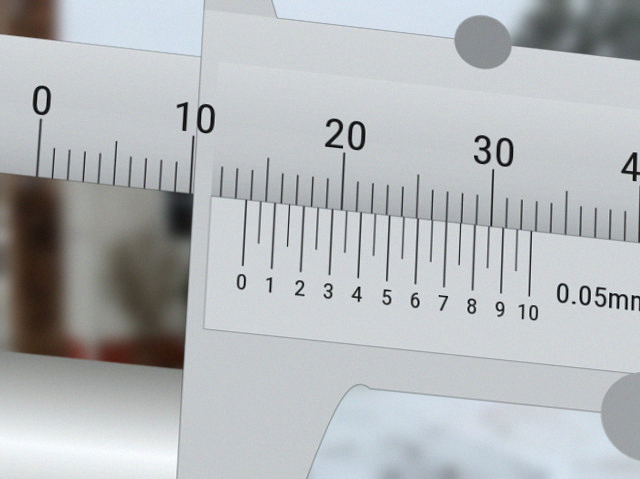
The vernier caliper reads 13.7 mm
